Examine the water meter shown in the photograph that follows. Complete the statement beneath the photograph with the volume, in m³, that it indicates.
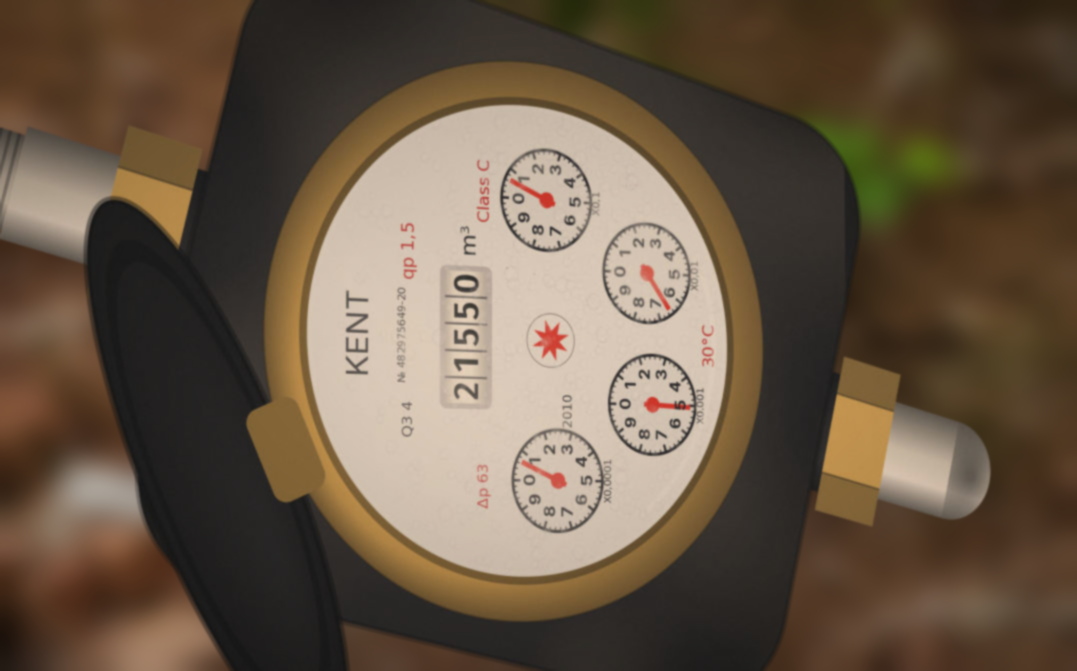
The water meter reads 21550.0650 m³
